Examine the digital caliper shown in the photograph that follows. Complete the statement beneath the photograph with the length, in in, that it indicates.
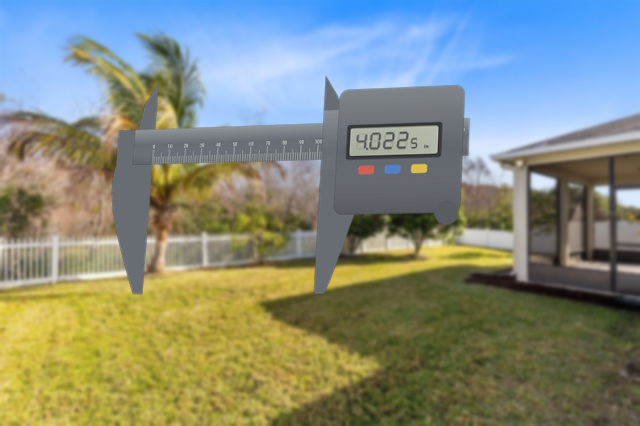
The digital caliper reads 4.0225 in
